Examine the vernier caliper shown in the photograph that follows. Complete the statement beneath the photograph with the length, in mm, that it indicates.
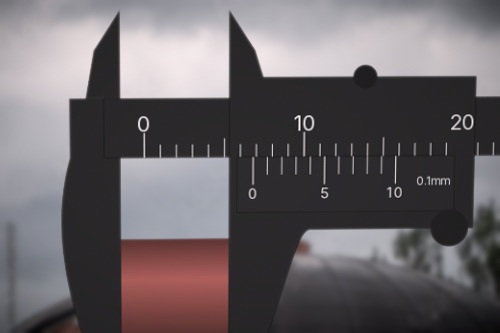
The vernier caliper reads 6.8 mm
